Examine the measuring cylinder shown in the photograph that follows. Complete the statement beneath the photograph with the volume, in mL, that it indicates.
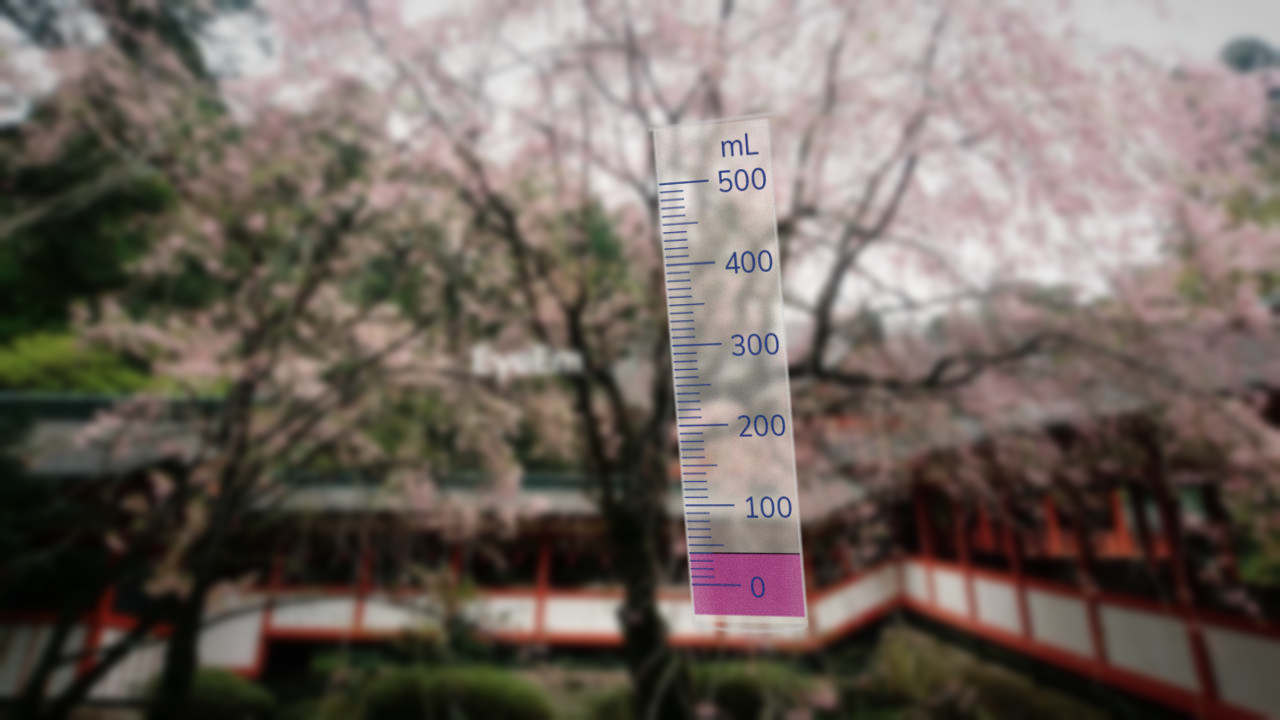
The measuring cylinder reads 40 mL
